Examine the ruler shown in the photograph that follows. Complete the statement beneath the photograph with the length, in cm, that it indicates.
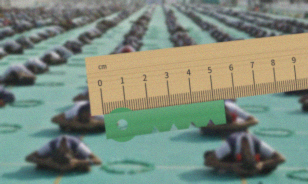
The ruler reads 5.5 cm
